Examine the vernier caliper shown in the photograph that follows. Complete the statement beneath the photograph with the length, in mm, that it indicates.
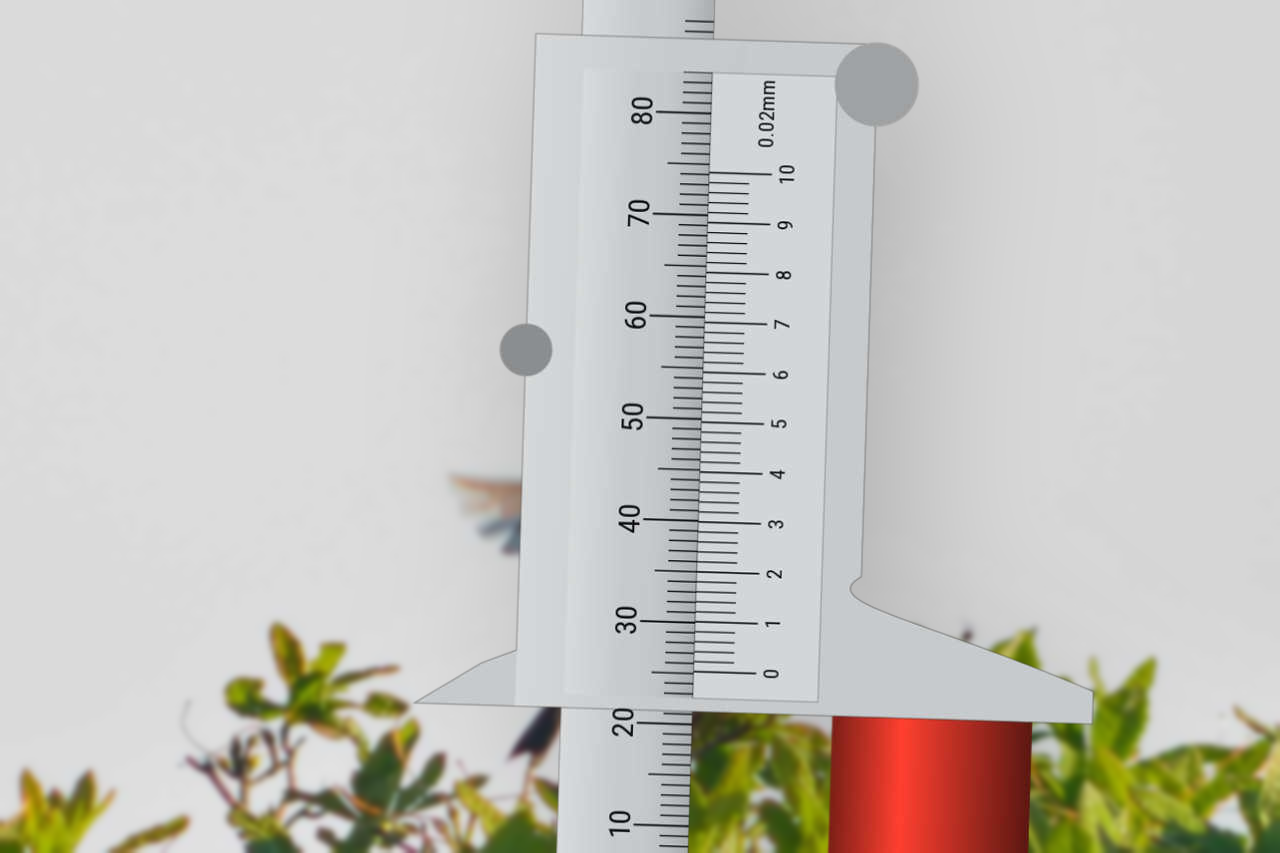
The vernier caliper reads 25.2 mm
